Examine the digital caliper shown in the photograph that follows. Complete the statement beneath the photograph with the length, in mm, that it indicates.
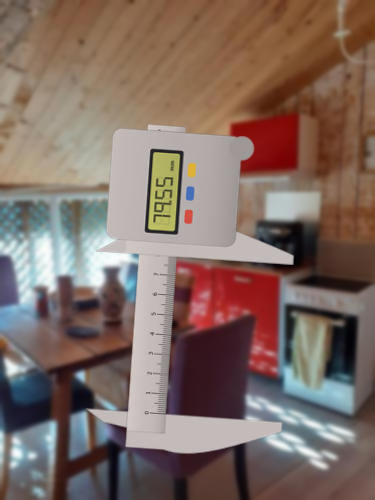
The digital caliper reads 79.55 mm
